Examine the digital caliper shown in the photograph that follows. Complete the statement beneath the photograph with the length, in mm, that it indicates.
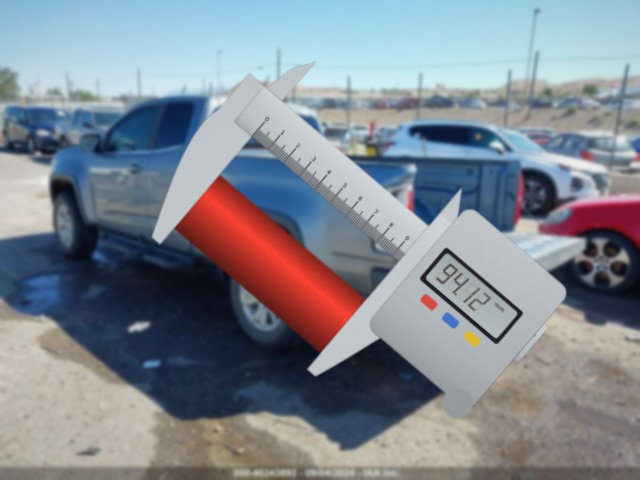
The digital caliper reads 94.12 mm
